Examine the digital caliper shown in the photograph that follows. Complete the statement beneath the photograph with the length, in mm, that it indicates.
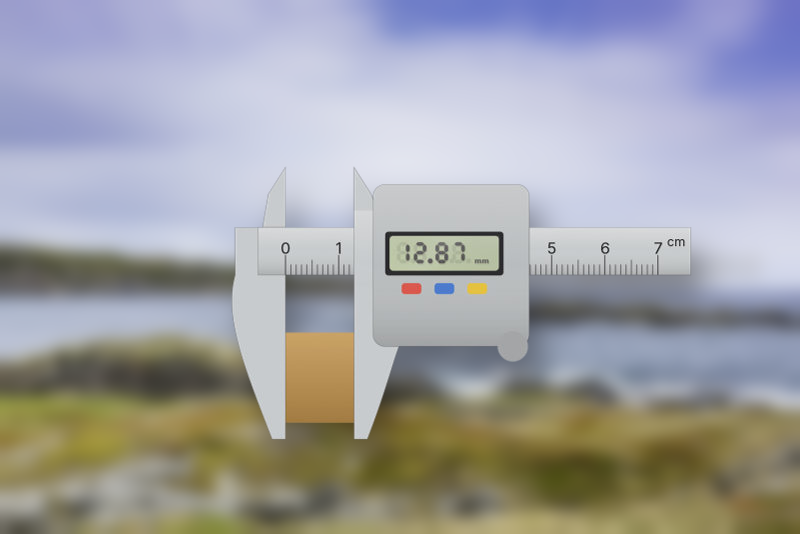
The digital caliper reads 12.87 mm
